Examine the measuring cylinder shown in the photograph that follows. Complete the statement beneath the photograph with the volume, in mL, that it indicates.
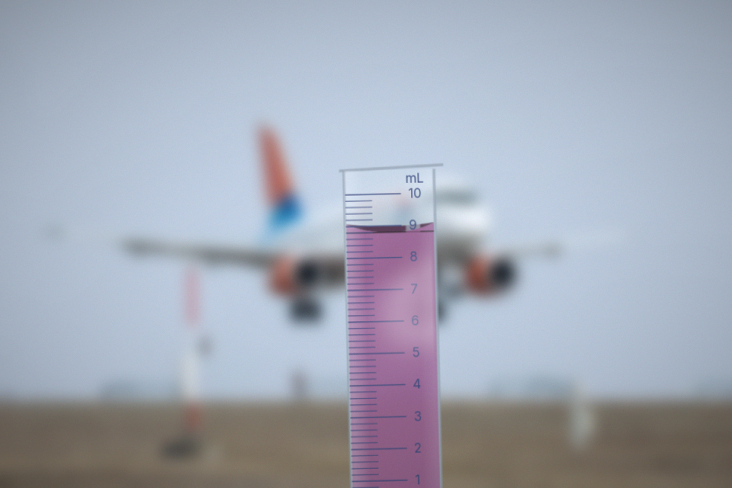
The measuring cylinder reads 8.8 mL
